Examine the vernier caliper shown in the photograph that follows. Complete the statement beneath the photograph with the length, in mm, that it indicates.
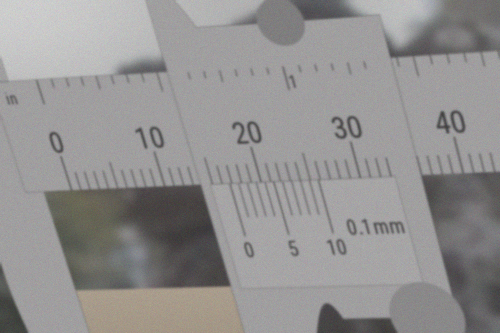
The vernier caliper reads 16.8 mm
